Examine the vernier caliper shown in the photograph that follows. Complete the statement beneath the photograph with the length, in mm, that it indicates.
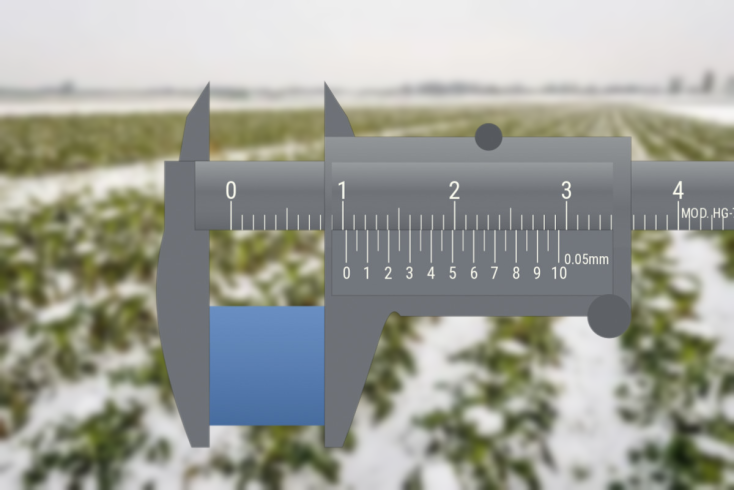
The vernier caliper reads 10.3 mm
